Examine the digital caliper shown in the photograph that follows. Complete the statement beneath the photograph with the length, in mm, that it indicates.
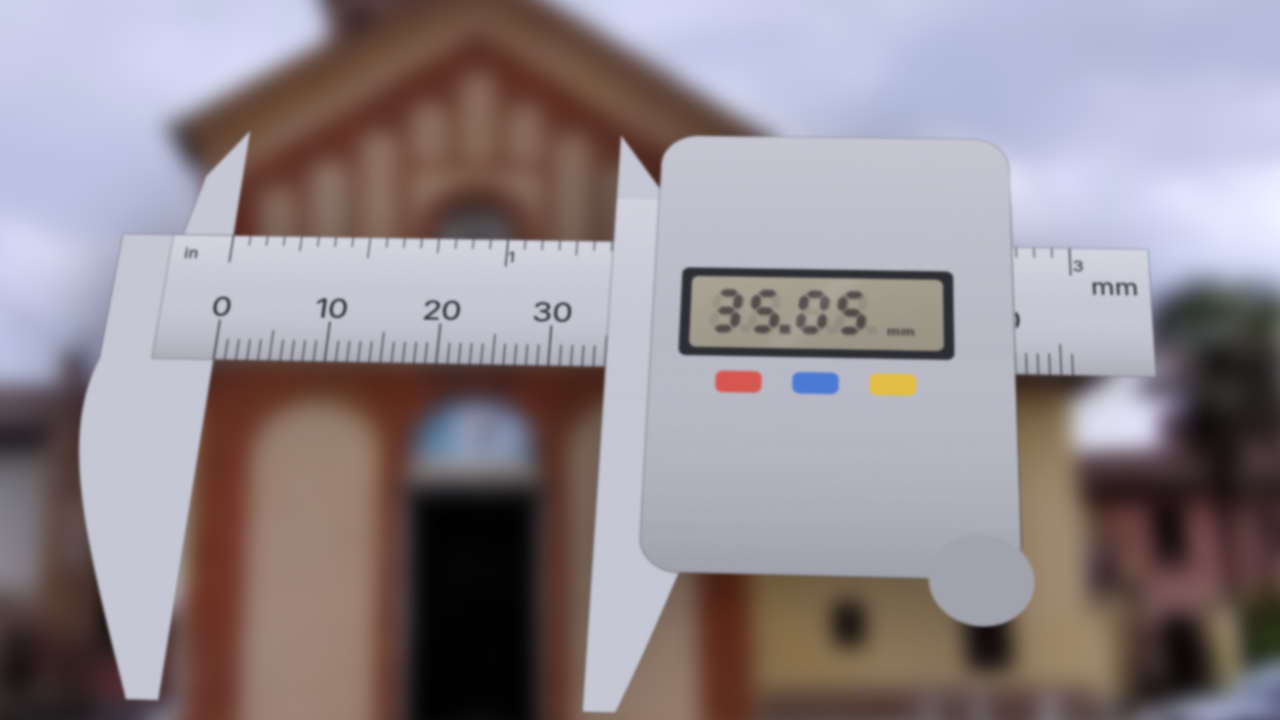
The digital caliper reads 35.05 mm
